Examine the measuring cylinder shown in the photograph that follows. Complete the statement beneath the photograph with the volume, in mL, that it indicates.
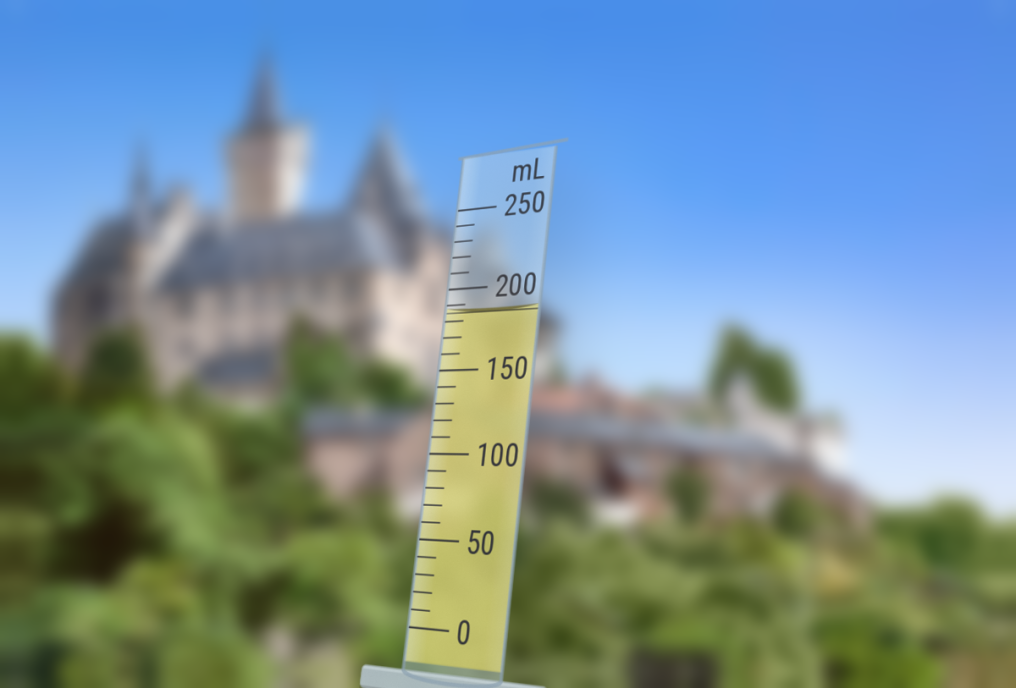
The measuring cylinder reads 185 mL
